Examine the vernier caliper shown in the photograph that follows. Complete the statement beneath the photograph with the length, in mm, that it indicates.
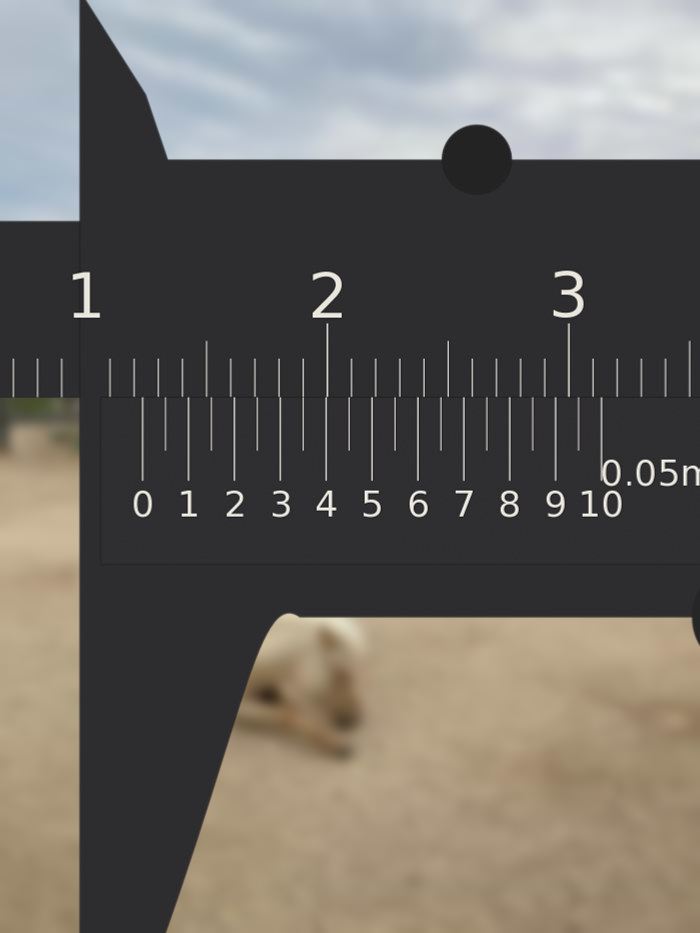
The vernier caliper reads 12.35 mm
